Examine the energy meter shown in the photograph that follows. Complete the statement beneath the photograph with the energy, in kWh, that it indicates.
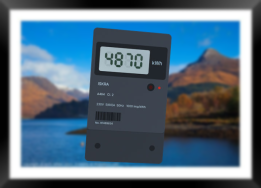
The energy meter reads 4870 kWh
